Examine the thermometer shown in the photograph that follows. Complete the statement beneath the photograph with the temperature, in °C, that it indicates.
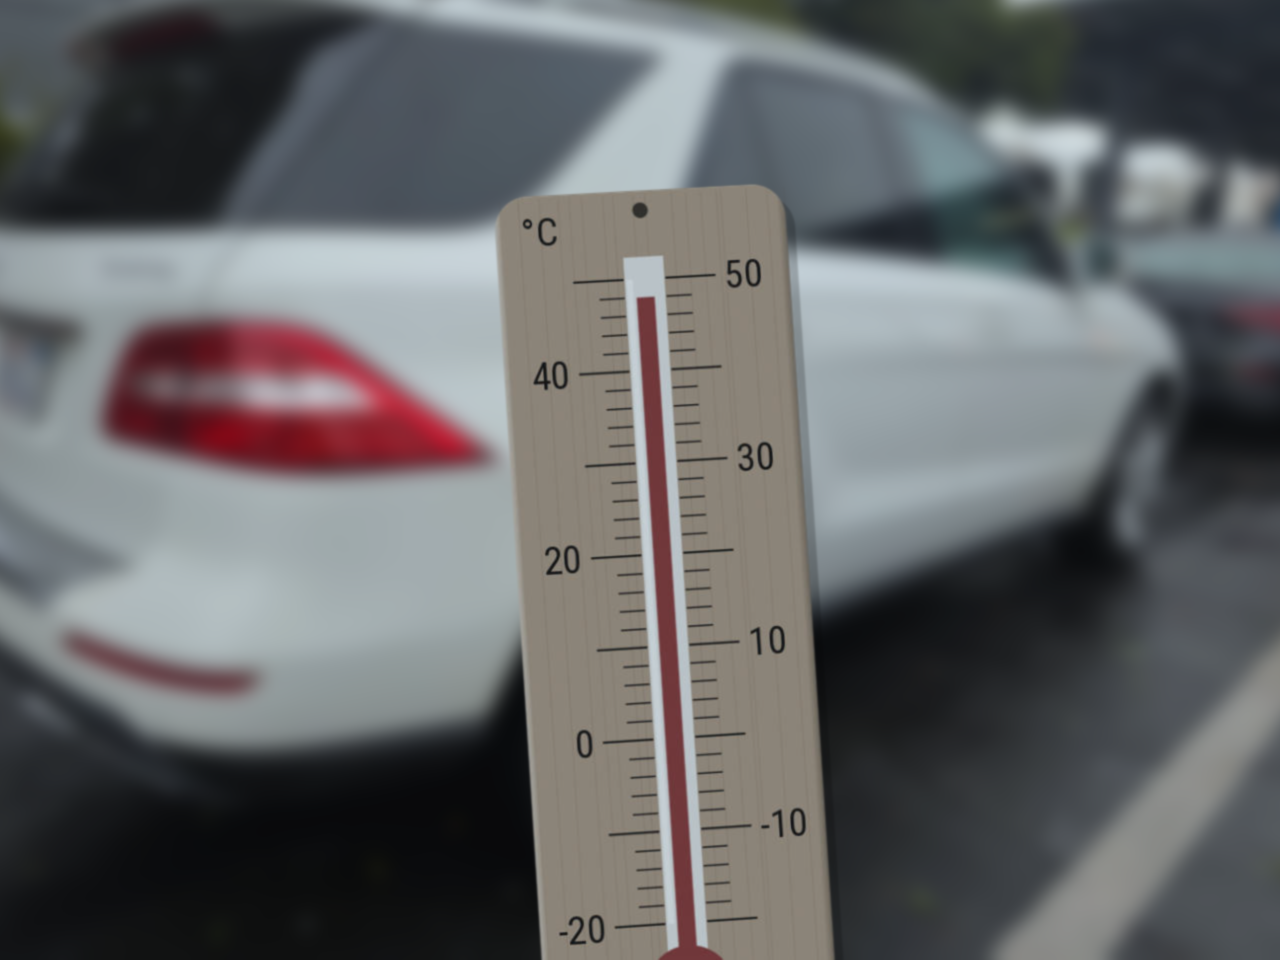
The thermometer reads 48 °C
